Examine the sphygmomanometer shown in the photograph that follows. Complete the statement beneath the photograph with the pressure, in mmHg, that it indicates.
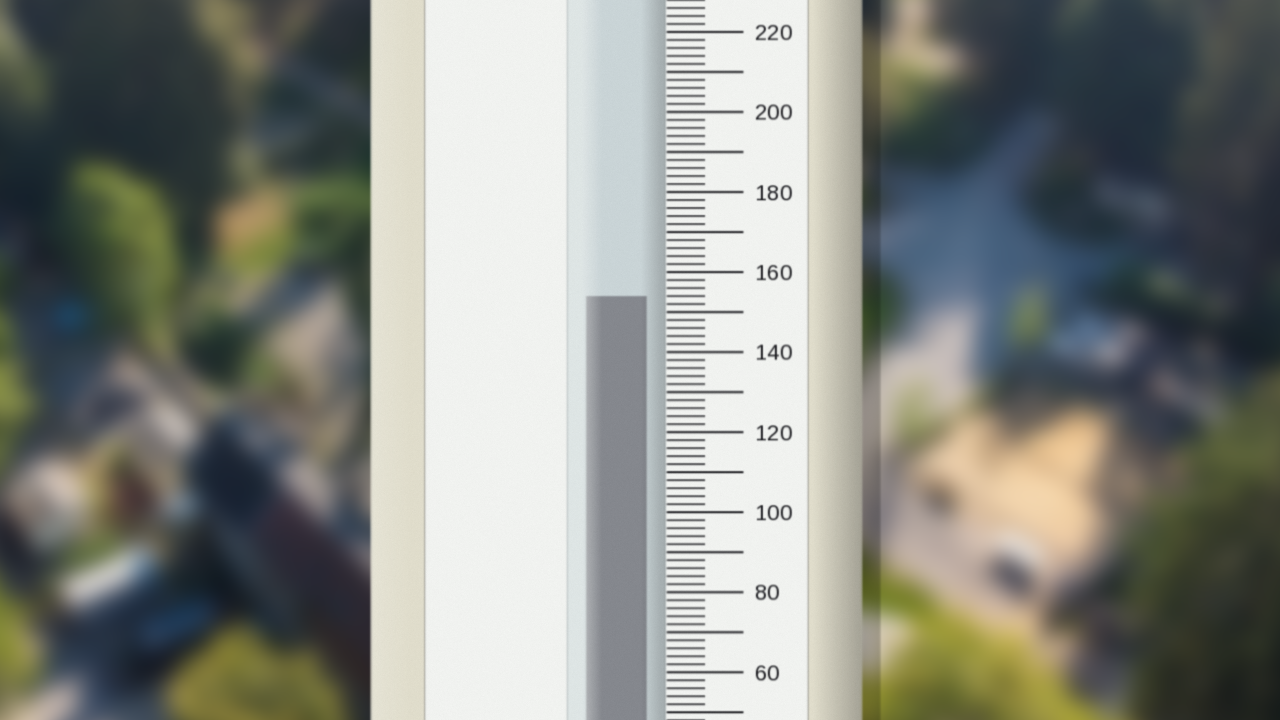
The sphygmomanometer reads 154 mmHg
